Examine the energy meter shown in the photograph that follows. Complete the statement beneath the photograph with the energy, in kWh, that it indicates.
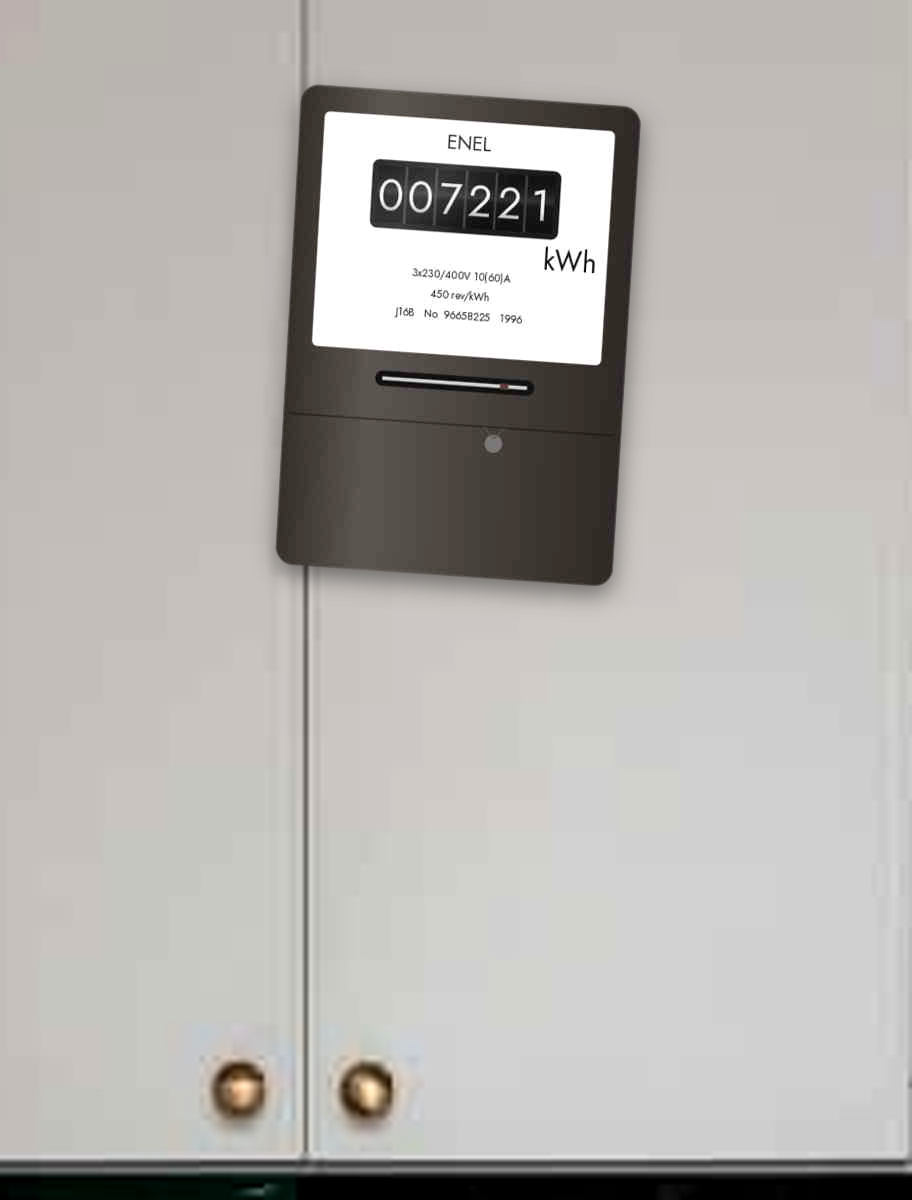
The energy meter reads 7221 kWh
